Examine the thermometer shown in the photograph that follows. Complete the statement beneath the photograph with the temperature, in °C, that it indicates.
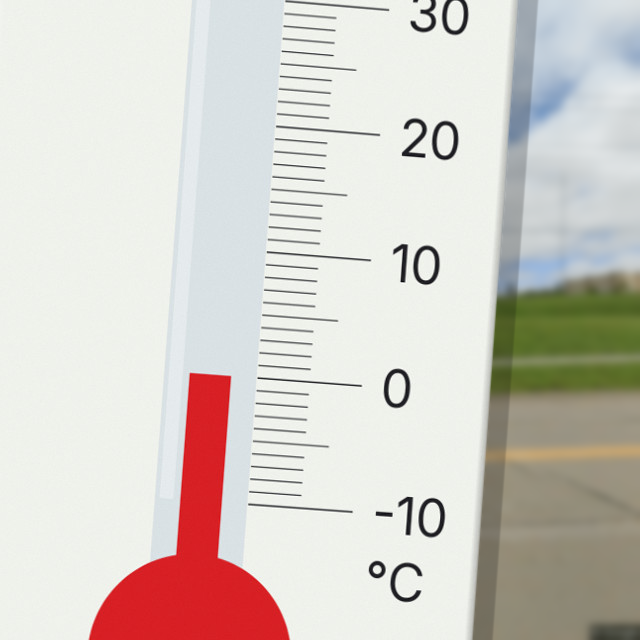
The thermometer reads 0 °C
